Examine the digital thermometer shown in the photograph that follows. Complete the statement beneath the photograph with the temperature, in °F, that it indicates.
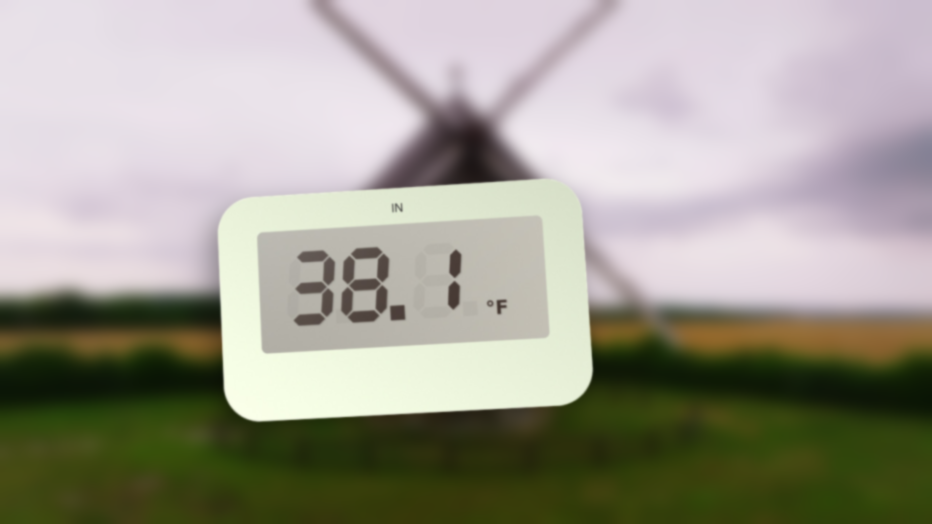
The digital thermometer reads 38.1 °F
